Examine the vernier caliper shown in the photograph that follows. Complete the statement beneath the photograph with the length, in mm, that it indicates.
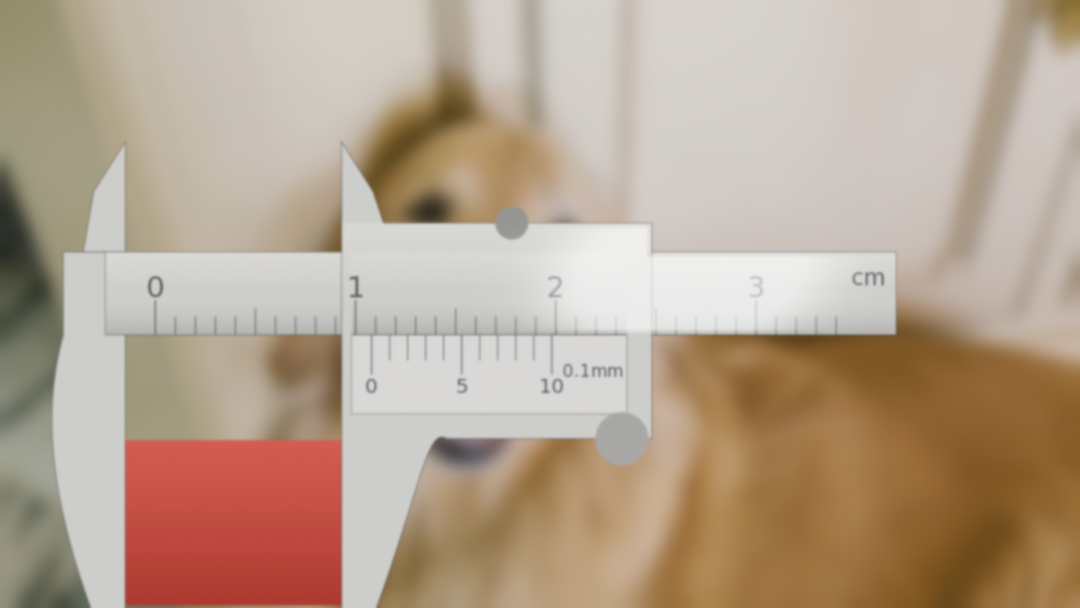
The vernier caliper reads 10.8 mm
